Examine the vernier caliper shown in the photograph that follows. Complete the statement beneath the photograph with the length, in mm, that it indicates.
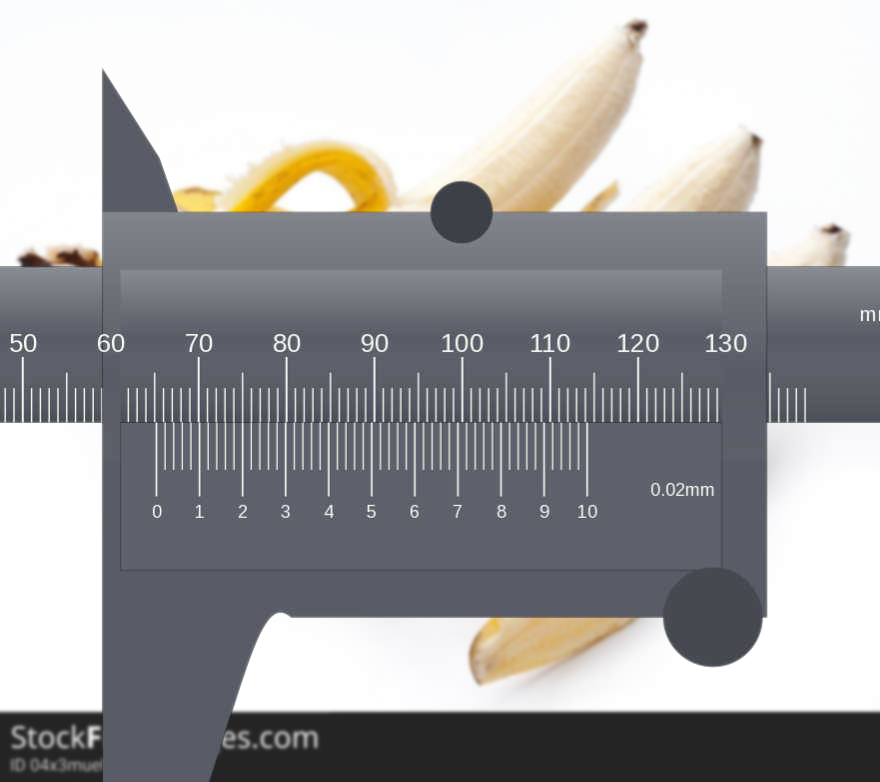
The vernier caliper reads 65.2 mm
